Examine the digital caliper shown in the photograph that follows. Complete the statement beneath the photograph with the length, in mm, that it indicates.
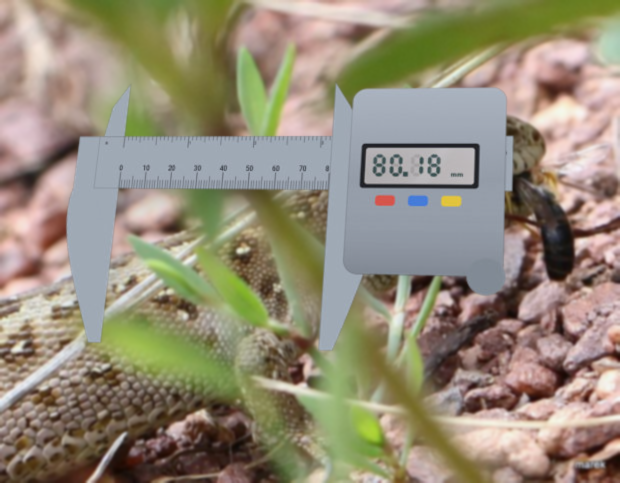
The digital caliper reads 80.18 mm
